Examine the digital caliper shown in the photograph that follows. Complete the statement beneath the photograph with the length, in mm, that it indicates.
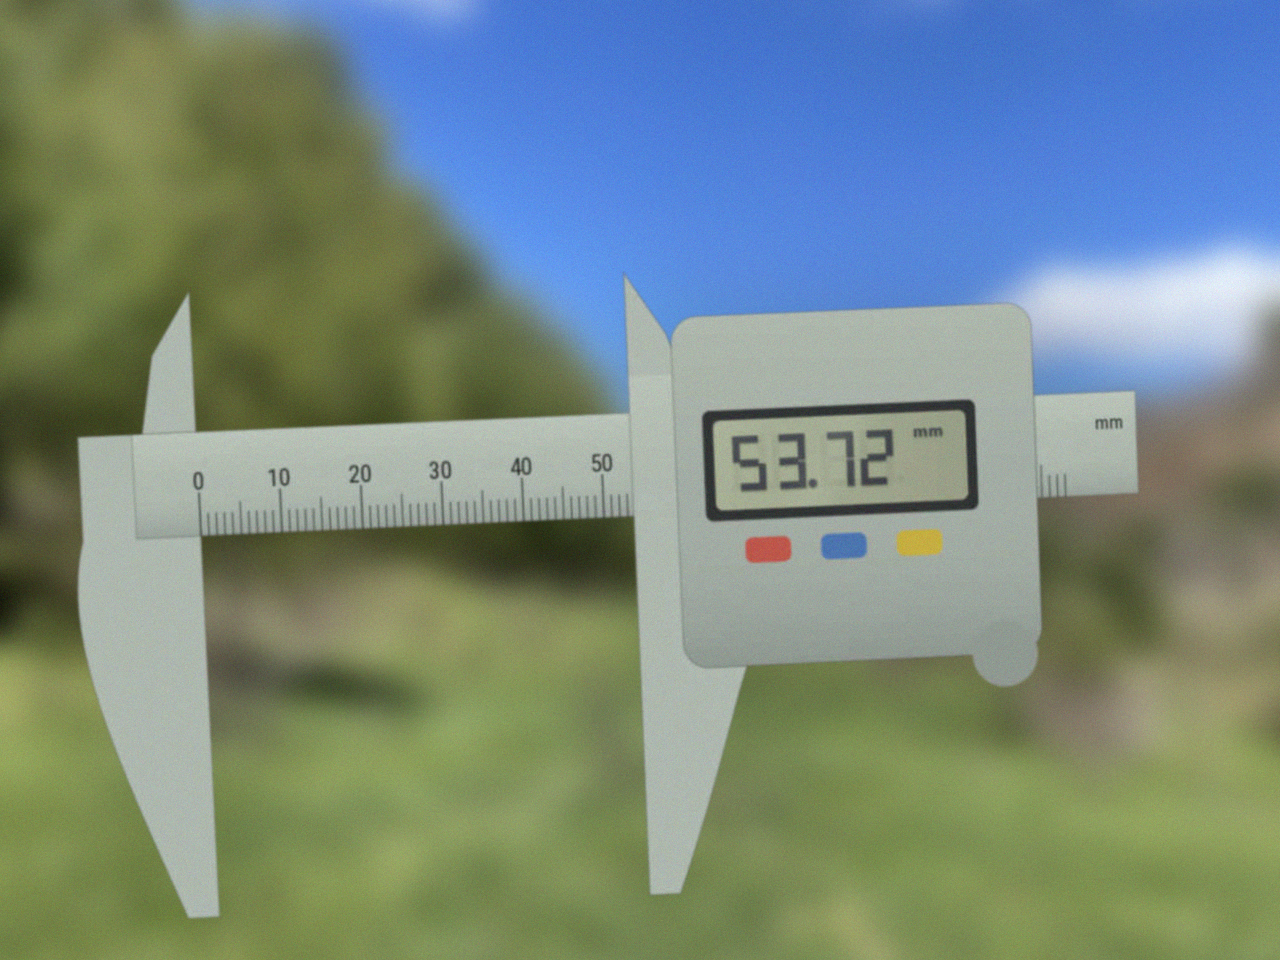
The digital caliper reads 53.72 mm
